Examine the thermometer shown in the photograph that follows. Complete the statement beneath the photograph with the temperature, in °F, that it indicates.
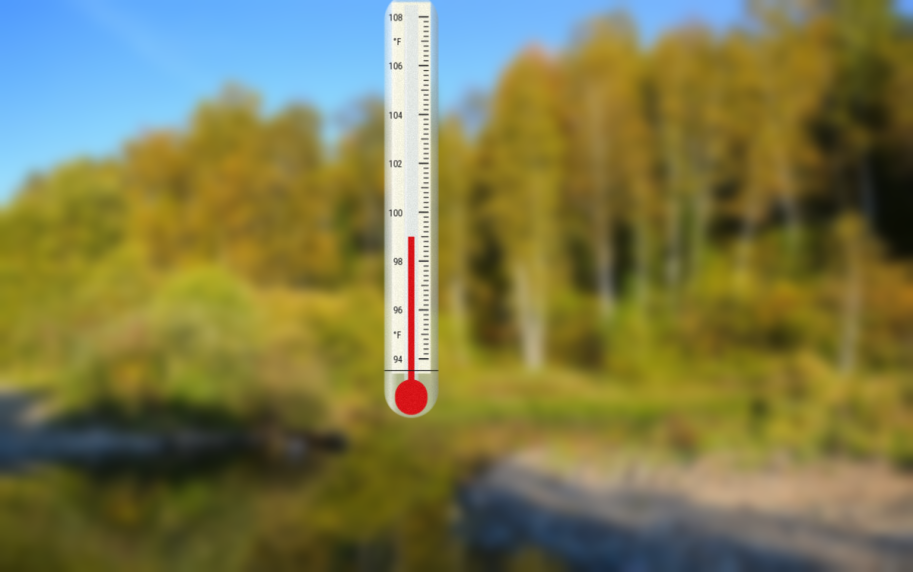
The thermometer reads 99 °F
